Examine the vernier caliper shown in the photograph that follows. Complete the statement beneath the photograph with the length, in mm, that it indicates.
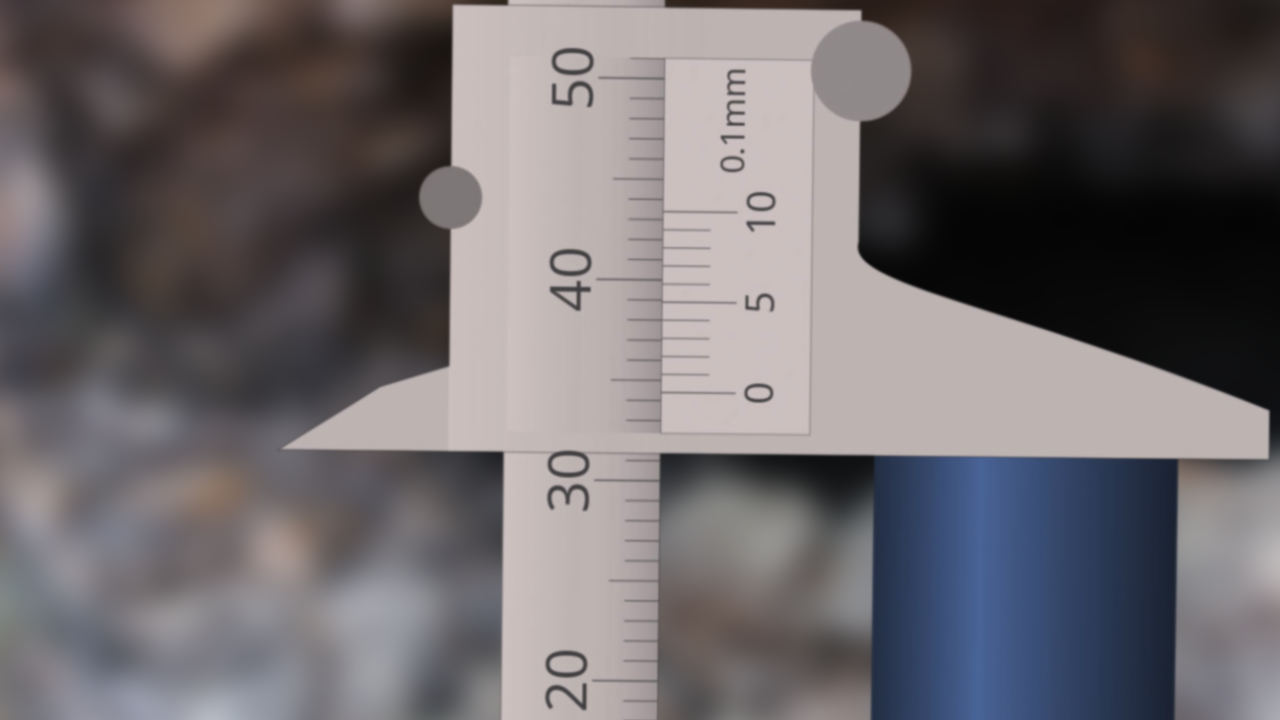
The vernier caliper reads 34.4 mm
